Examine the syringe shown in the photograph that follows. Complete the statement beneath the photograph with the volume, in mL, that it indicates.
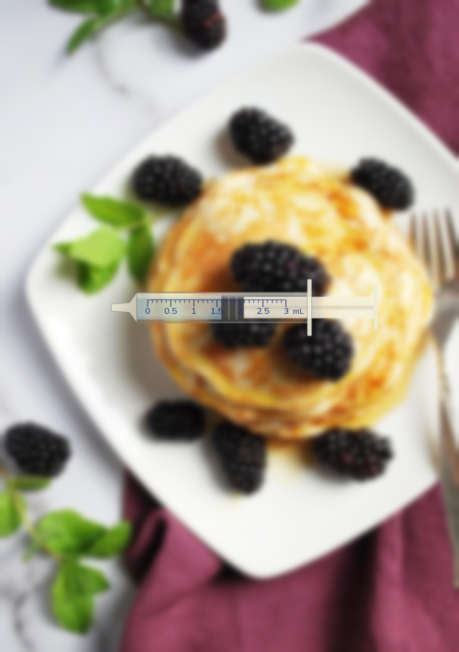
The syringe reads 1.6 mL
